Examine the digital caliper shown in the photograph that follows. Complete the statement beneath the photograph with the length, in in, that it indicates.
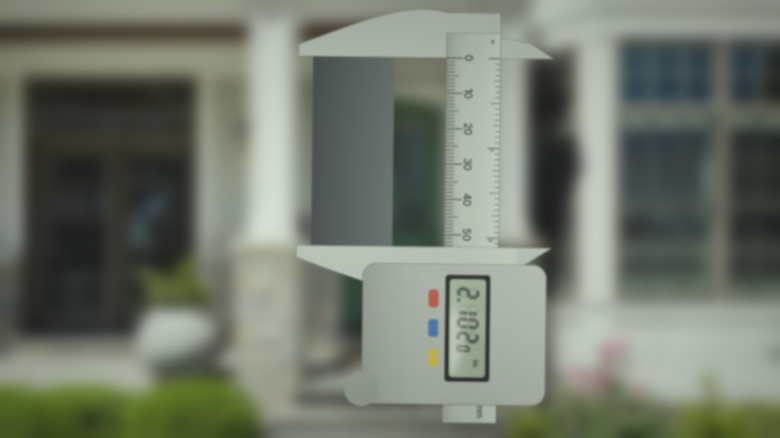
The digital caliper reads 2.1020 in
